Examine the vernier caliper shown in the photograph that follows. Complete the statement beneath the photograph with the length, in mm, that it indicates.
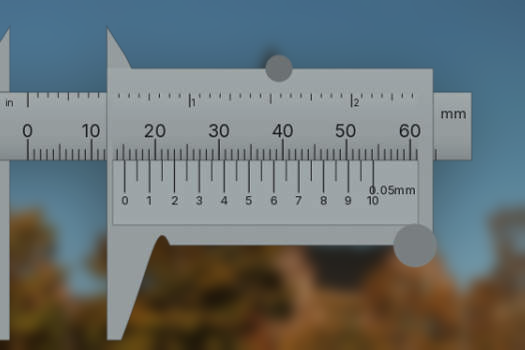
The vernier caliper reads 15.2 mm
